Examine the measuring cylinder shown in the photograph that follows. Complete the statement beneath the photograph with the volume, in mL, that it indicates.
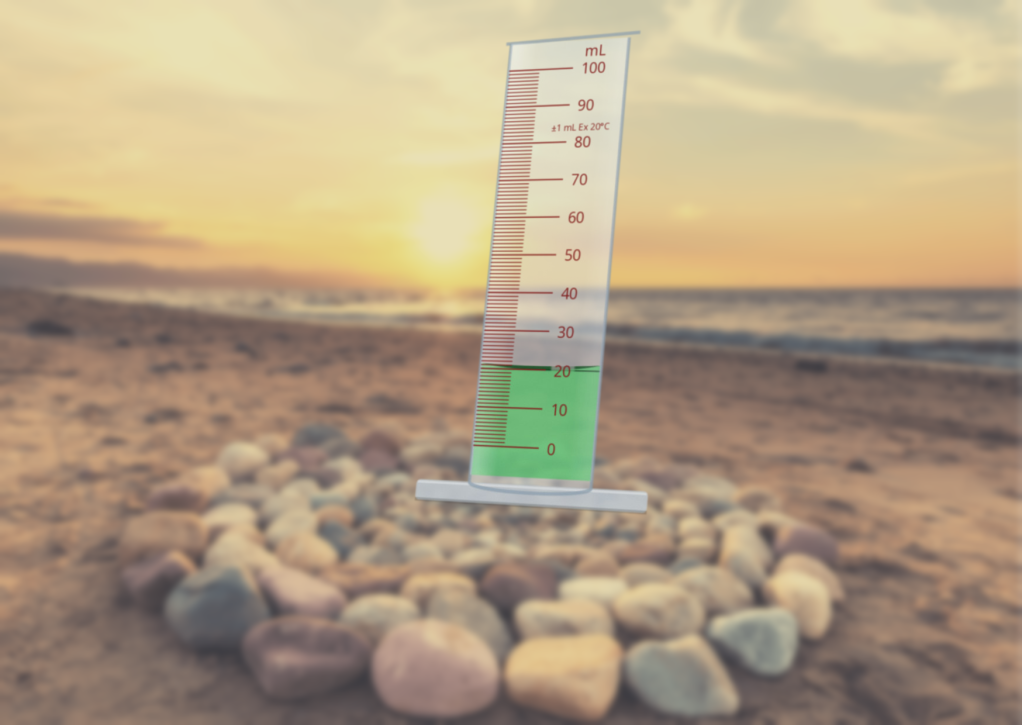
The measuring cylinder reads 20 mL
